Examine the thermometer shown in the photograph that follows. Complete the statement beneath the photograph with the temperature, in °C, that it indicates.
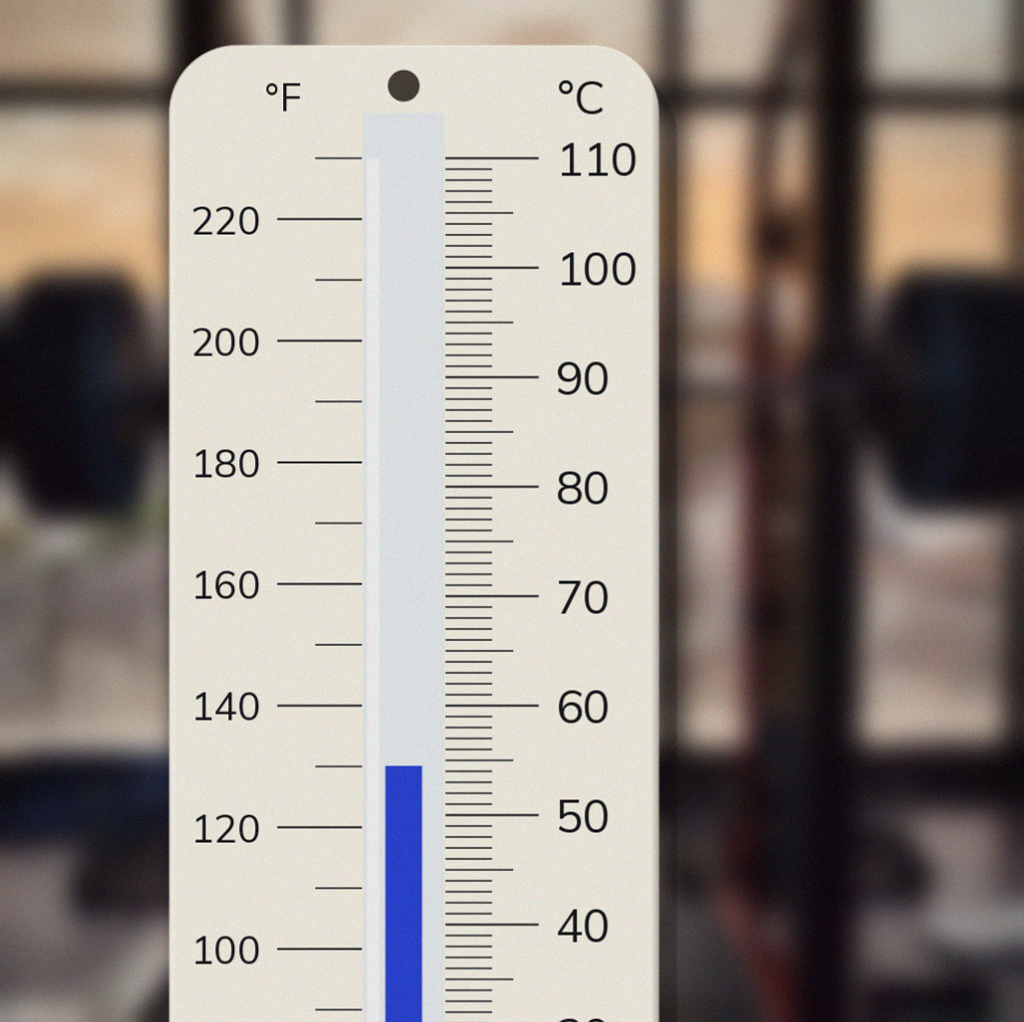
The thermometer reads 54.5 °C
